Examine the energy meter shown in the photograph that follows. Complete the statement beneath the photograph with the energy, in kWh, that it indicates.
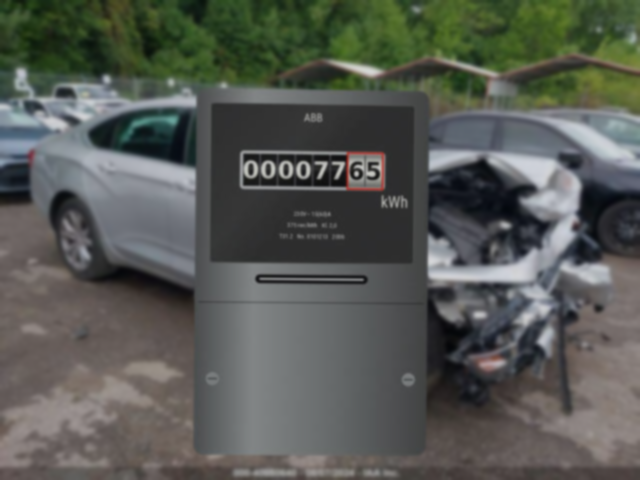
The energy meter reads 77.65 kWh
